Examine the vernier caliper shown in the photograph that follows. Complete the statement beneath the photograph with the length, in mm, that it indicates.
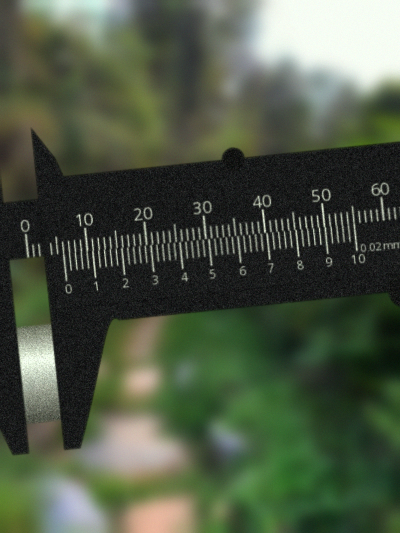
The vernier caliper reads 6.0 mm
